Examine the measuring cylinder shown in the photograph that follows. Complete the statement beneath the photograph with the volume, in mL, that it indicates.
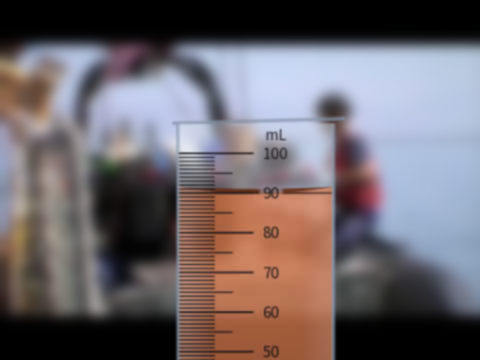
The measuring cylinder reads 90 mL
